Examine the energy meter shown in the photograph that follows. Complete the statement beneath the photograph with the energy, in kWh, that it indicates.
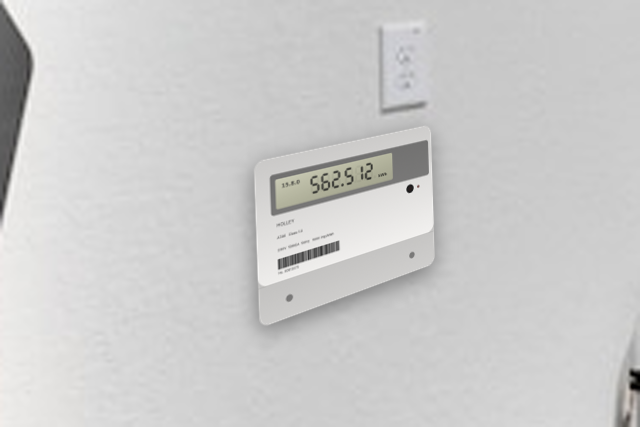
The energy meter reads 562.512 kWh
